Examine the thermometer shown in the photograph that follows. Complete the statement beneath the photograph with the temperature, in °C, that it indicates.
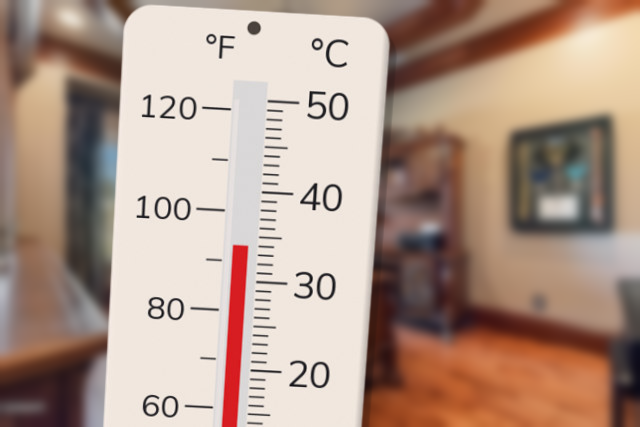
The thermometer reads 34 °C
